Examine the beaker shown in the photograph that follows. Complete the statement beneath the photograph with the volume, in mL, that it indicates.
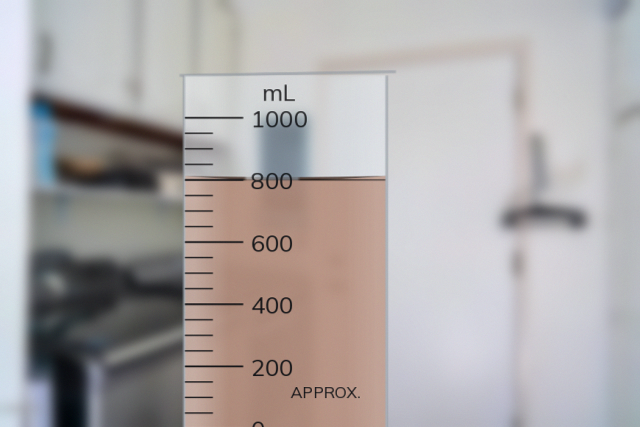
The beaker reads 800 mL
